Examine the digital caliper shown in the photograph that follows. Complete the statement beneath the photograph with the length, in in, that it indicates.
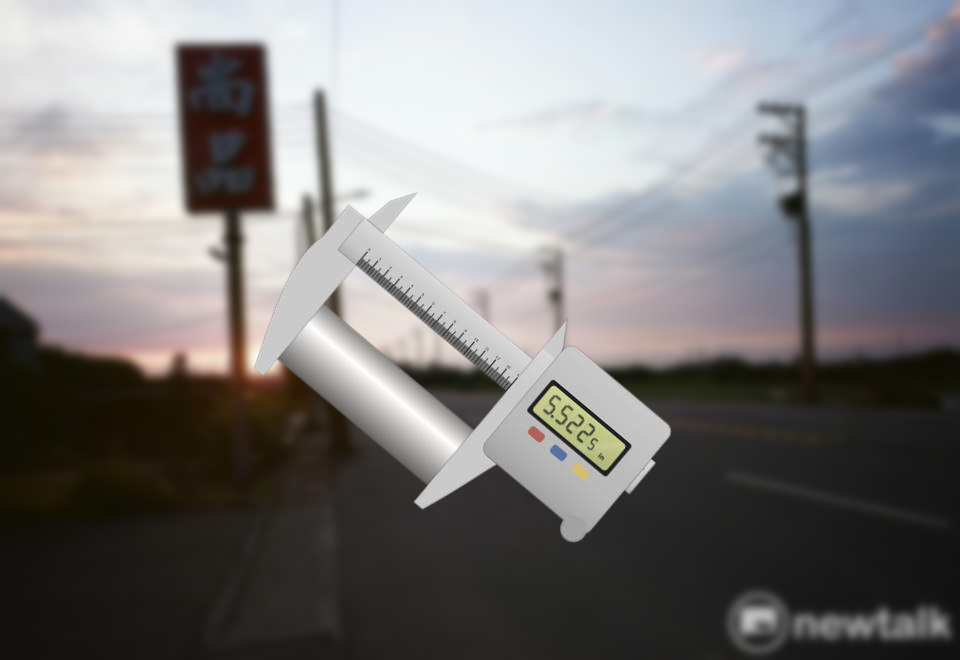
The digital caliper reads 5.5225 in
